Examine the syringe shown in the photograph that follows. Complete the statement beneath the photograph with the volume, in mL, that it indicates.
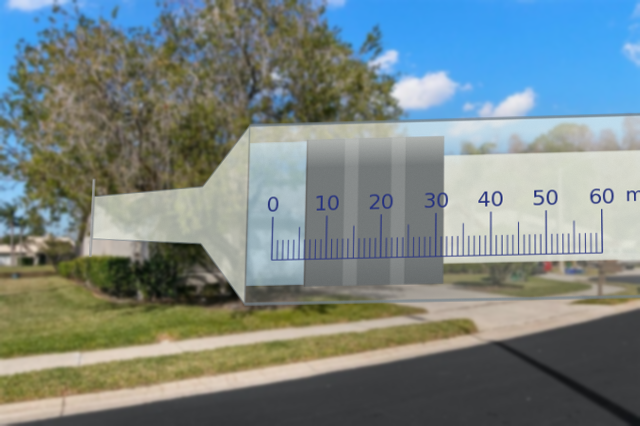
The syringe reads 6 mL
